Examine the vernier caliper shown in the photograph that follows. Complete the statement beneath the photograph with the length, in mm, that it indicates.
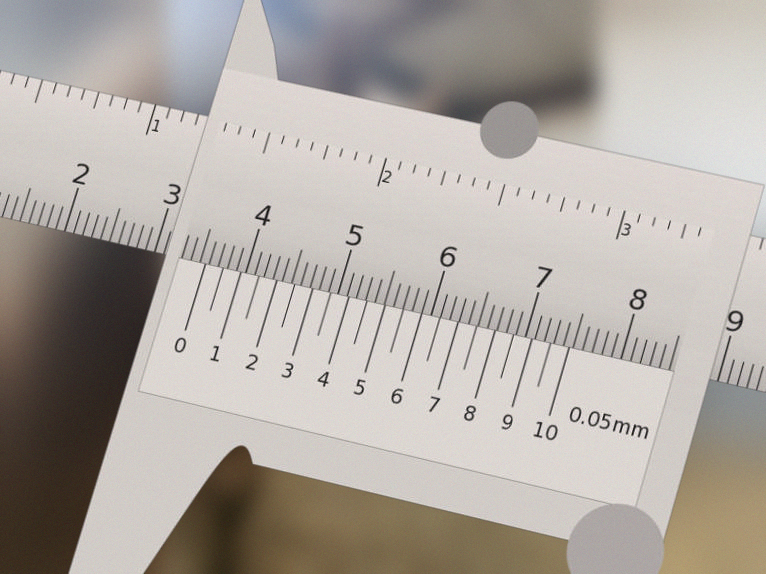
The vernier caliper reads 35.6 mm
